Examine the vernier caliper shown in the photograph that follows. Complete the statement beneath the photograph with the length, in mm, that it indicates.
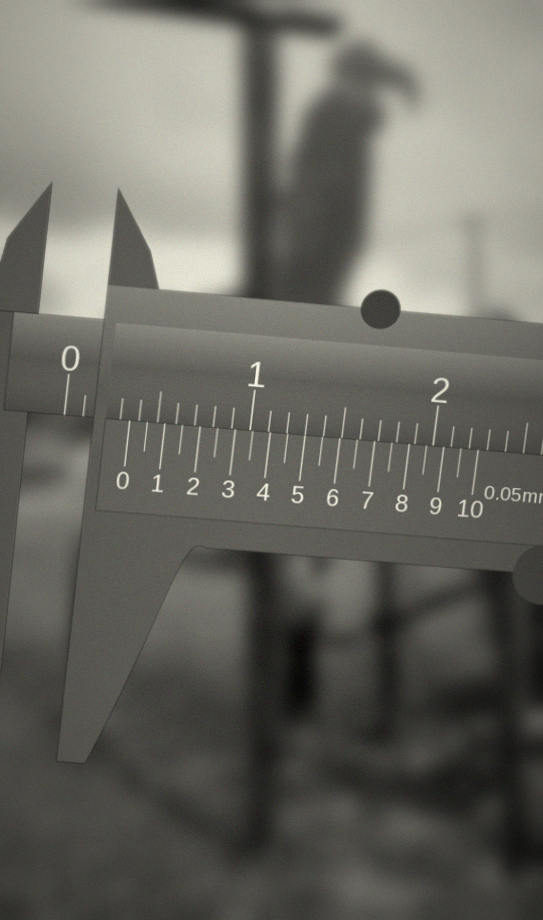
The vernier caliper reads 3.5 mm
